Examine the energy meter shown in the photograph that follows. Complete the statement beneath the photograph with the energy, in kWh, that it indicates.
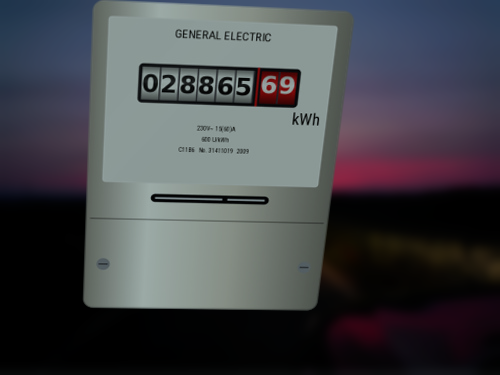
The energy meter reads 28865.69 kWh
